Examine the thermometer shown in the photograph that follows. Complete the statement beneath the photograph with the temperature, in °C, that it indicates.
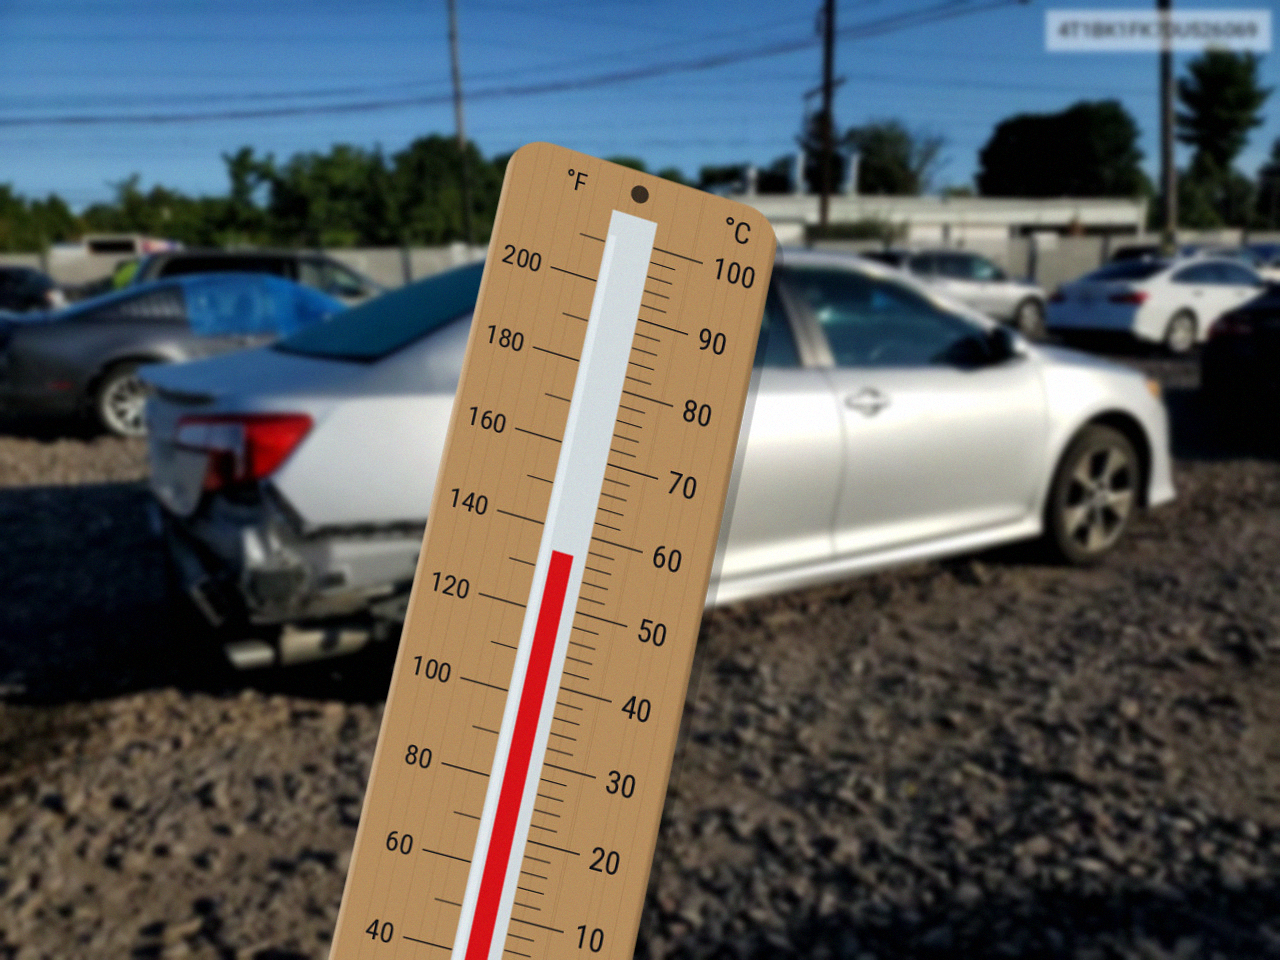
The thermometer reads 57 °C
